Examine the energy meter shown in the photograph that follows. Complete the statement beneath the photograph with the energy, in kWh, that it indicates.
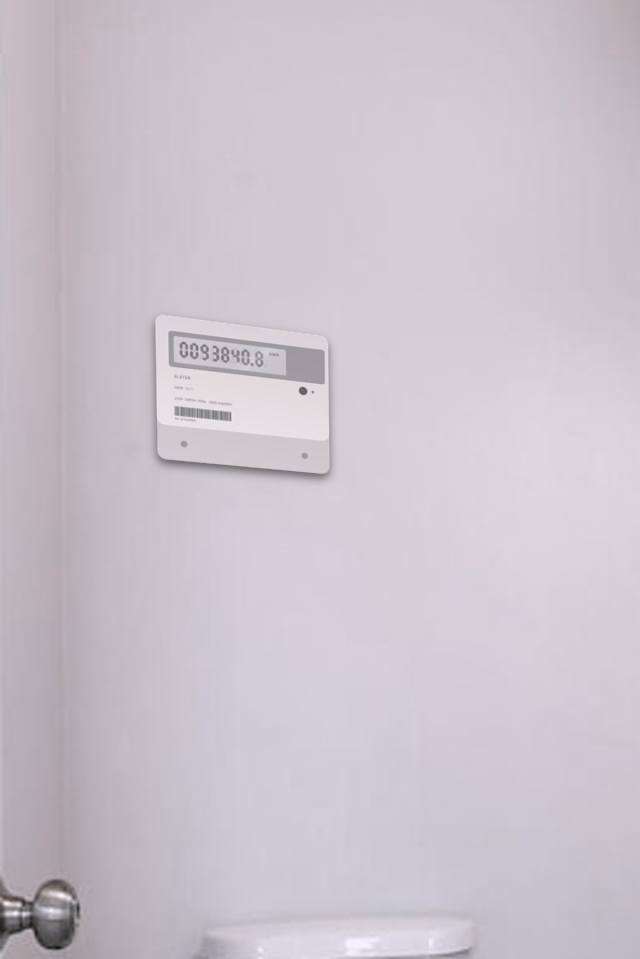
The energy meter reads 93840.8 kWh
